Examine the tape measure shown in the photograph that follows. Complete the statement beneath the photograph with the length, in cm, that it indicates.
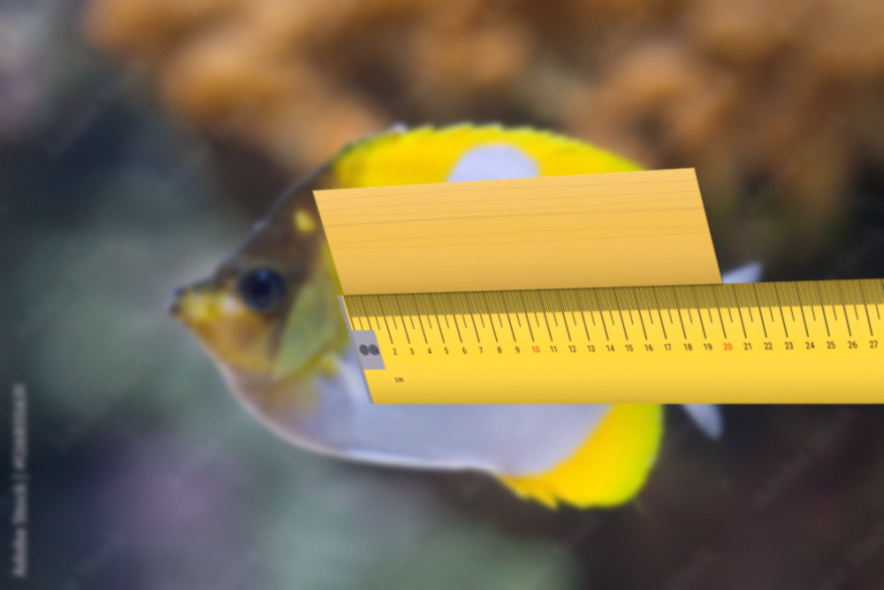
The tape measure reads 20.5 cm
